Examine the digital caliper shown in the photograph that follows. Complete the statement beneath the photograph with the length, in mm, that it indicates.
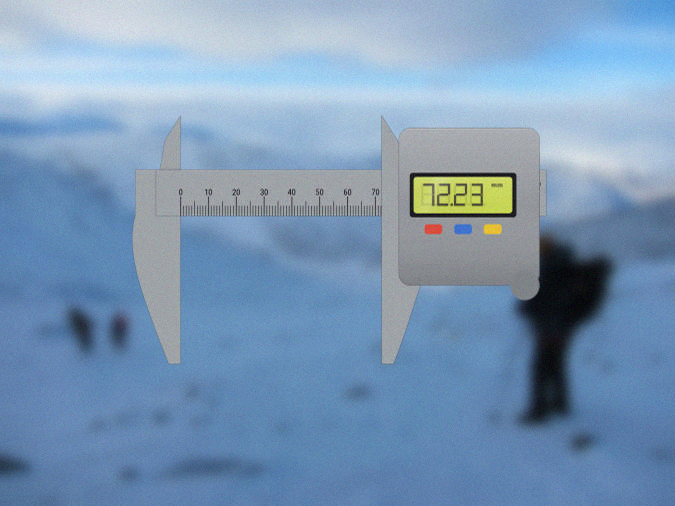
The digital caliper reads 72.23 mm
